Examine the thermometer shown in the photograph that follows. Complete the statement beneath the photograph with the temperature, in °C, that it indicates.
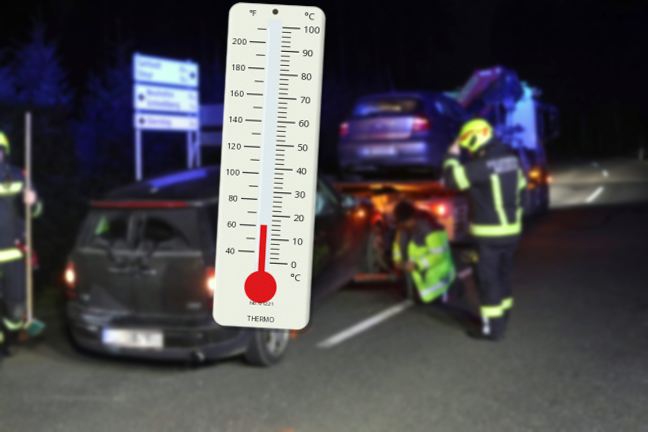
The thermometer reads 16 °C
